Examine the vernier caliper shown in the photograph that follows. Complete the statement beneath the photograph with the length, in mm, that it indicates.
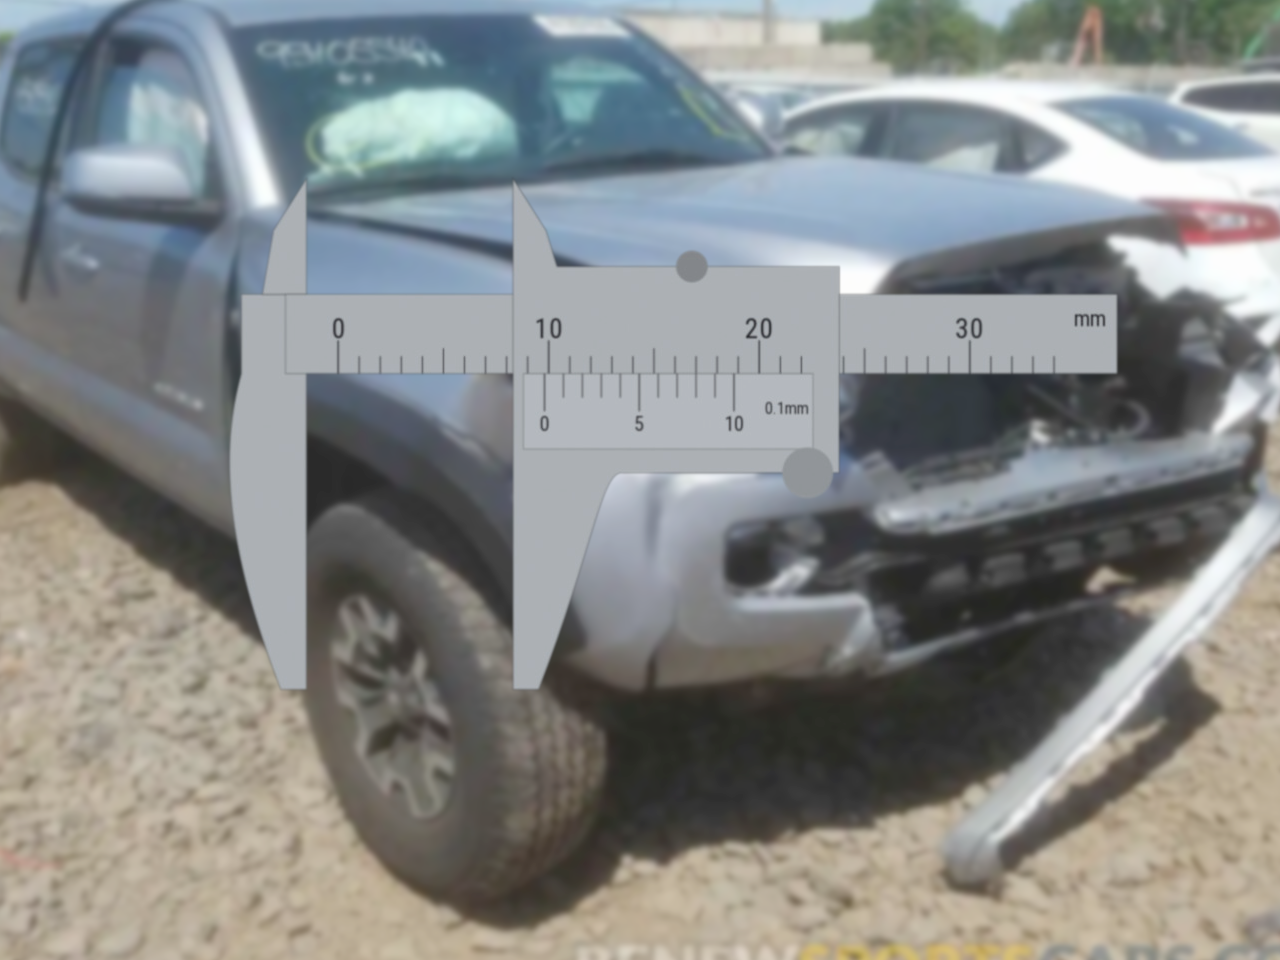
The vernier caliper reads 9.8 mm
